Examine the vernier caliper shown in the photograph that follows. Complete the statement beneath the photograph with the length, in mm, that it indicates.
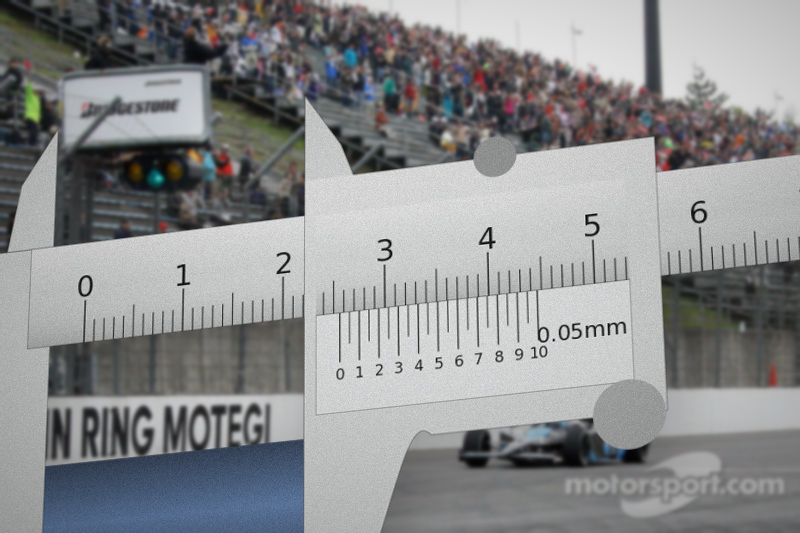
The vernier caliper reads 25.6 mm
